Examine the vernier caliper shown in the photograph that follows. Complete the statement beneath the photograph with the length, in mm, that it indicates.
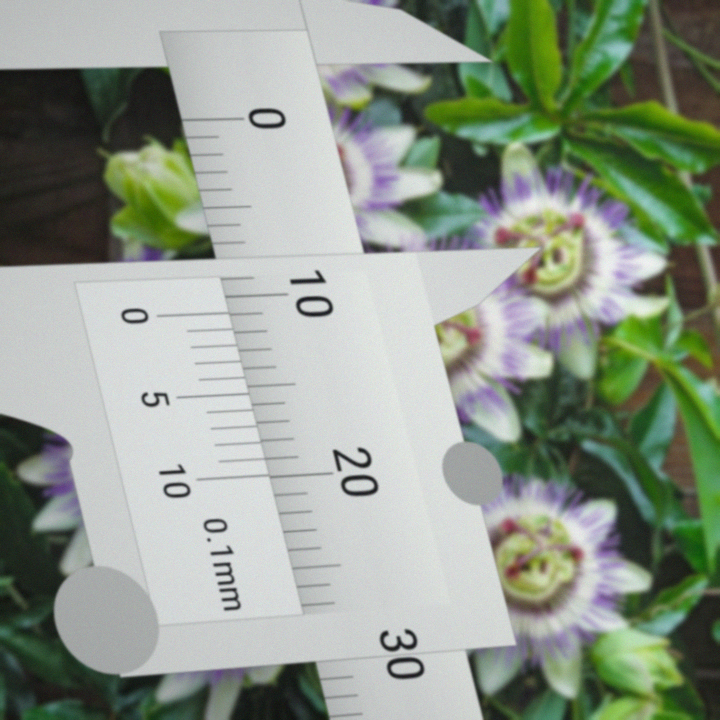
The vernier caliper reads 10.9 mm
